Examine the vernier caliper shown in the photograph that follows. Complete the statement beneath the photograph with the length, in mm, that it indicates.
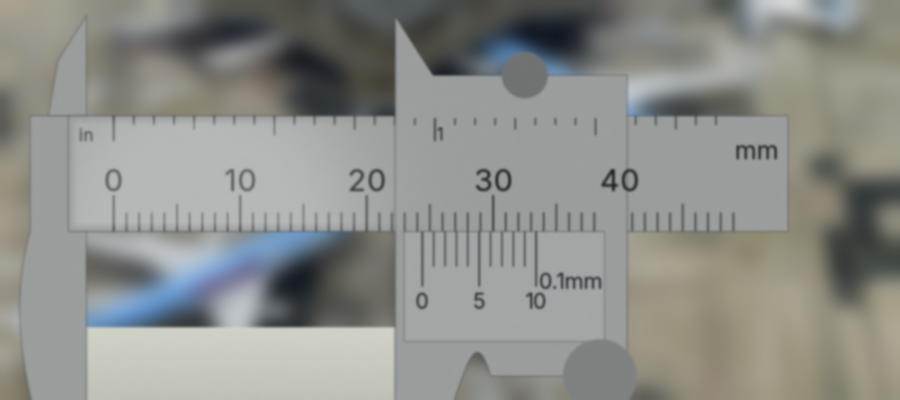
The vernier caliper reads 24.4 mm
